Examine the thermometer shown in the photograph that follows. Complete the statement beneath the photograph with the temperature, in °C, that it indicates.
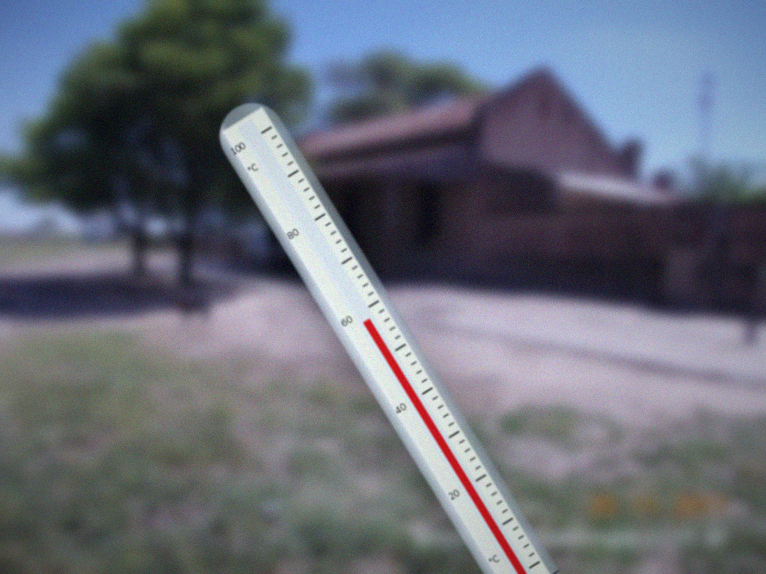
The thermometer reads 58 °C
